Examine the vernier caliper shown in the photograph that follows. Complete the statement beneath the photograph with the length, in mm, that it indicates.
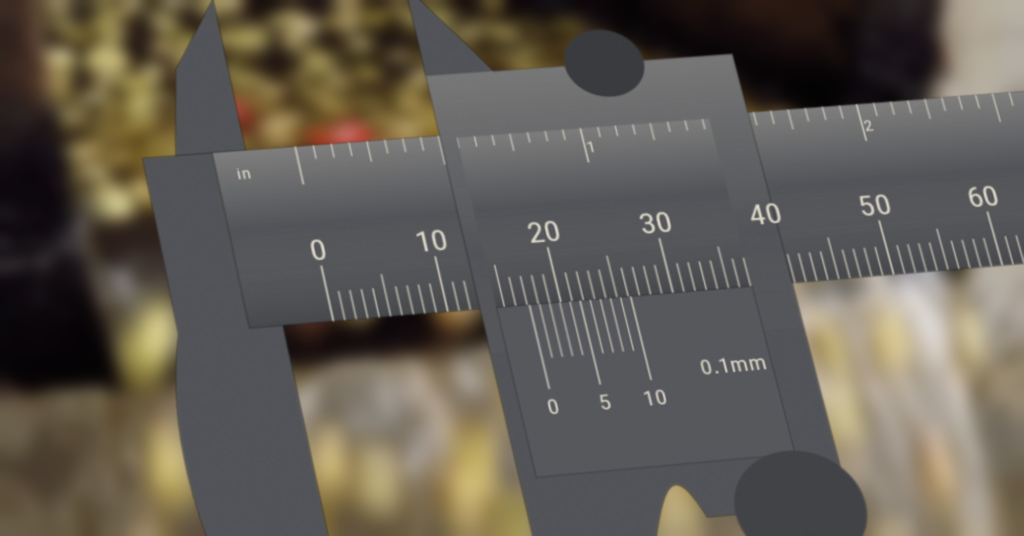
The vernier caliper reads 17.2 mm
